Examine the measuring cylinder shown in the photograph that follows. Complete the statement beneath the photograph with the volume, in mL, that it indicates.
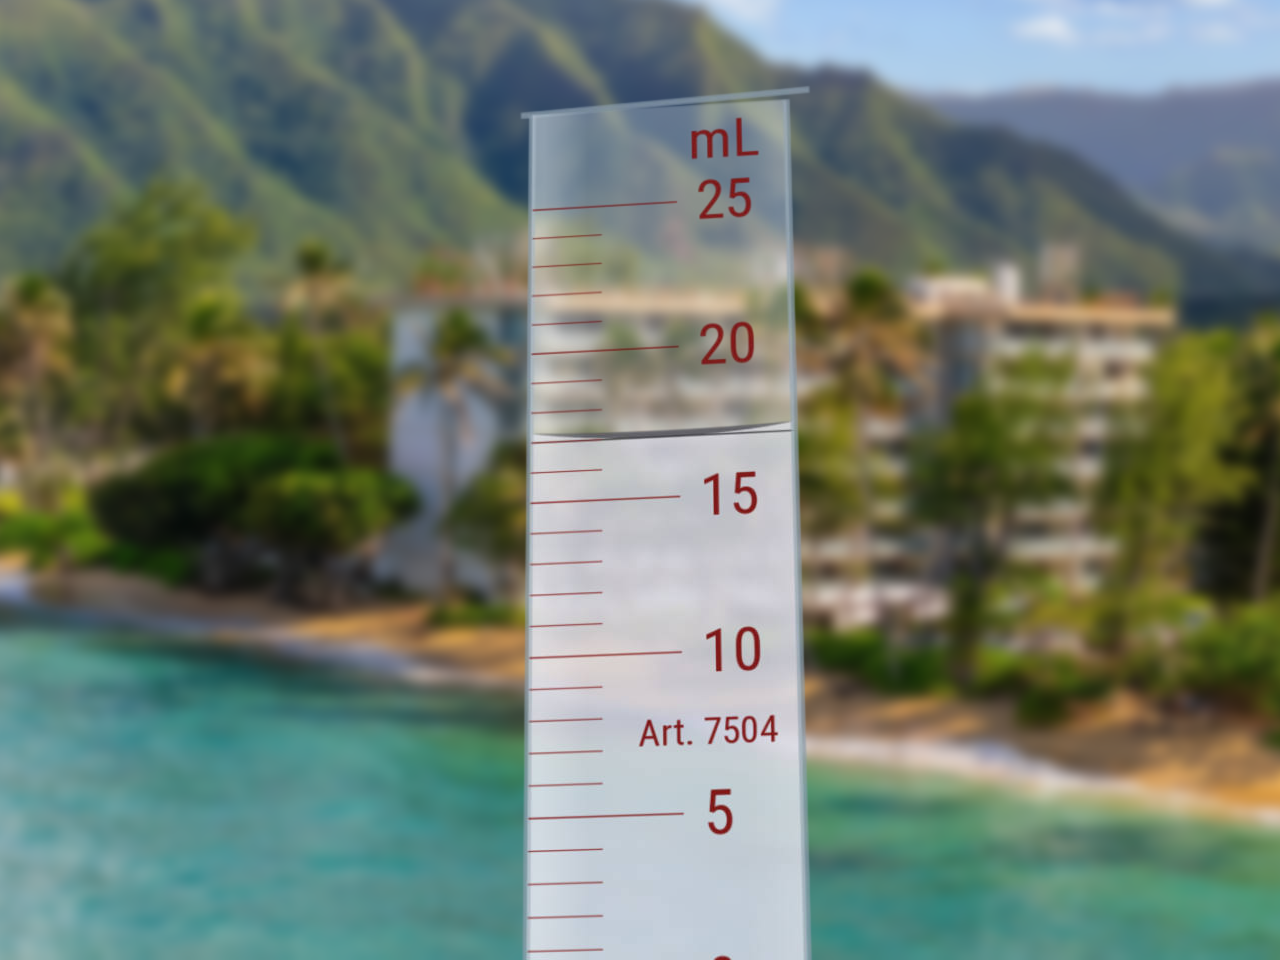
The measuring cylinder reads 17 mL
